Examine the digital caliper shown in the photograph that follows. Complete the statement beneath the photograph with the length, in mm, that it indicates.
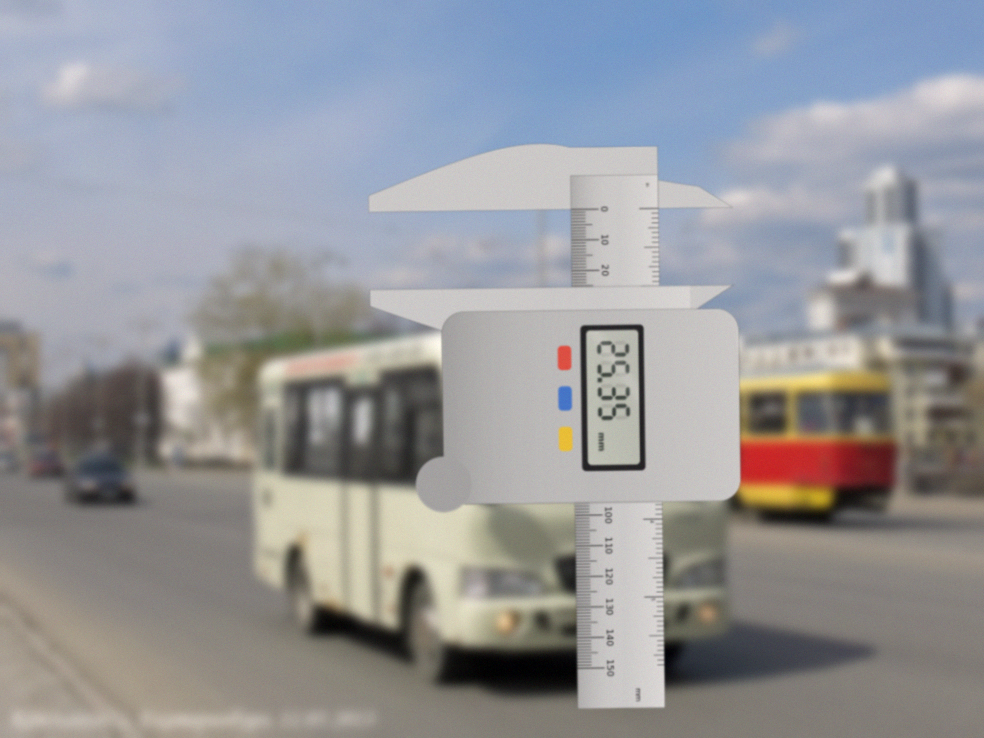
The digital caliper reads 25.35 mm
